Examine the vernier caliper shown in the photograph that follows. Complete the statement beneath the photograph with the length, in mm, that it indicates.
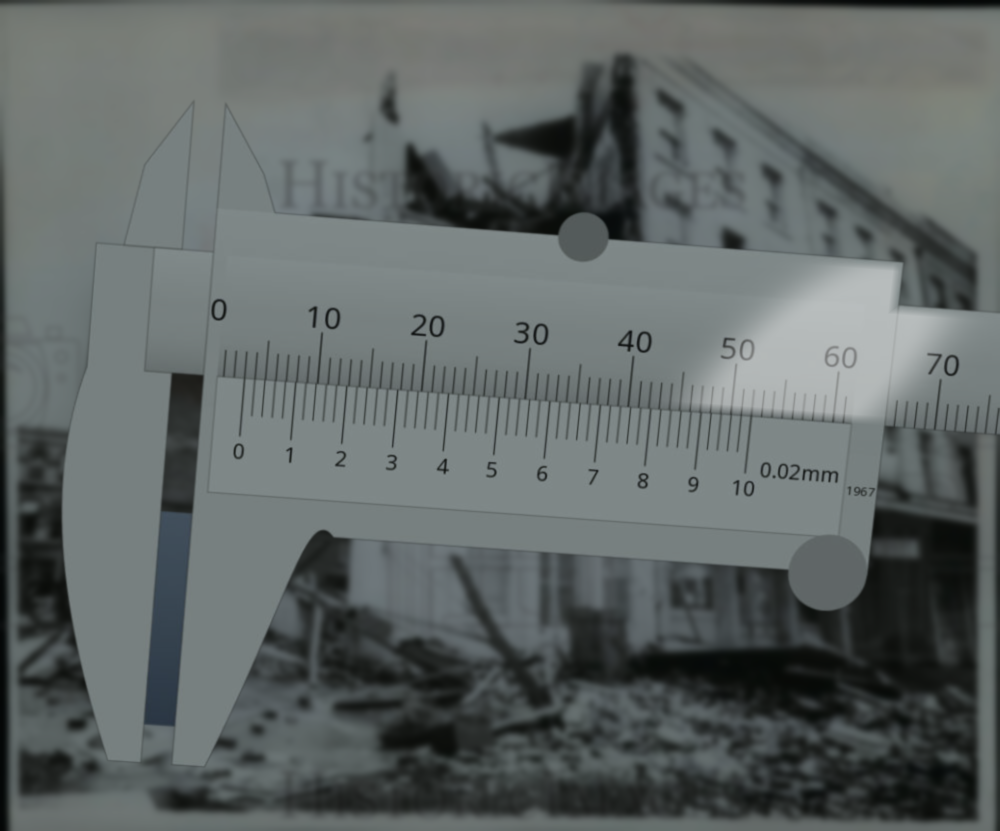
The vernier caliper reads 3.0 mm
